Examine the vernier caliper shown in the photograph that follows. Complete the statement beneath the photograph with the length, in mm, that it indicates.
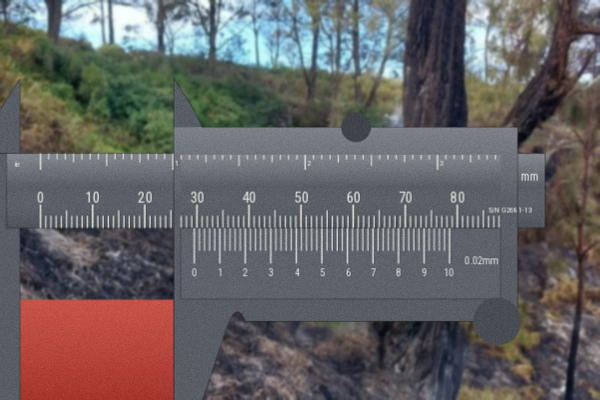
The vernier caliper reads 29.5 mm
